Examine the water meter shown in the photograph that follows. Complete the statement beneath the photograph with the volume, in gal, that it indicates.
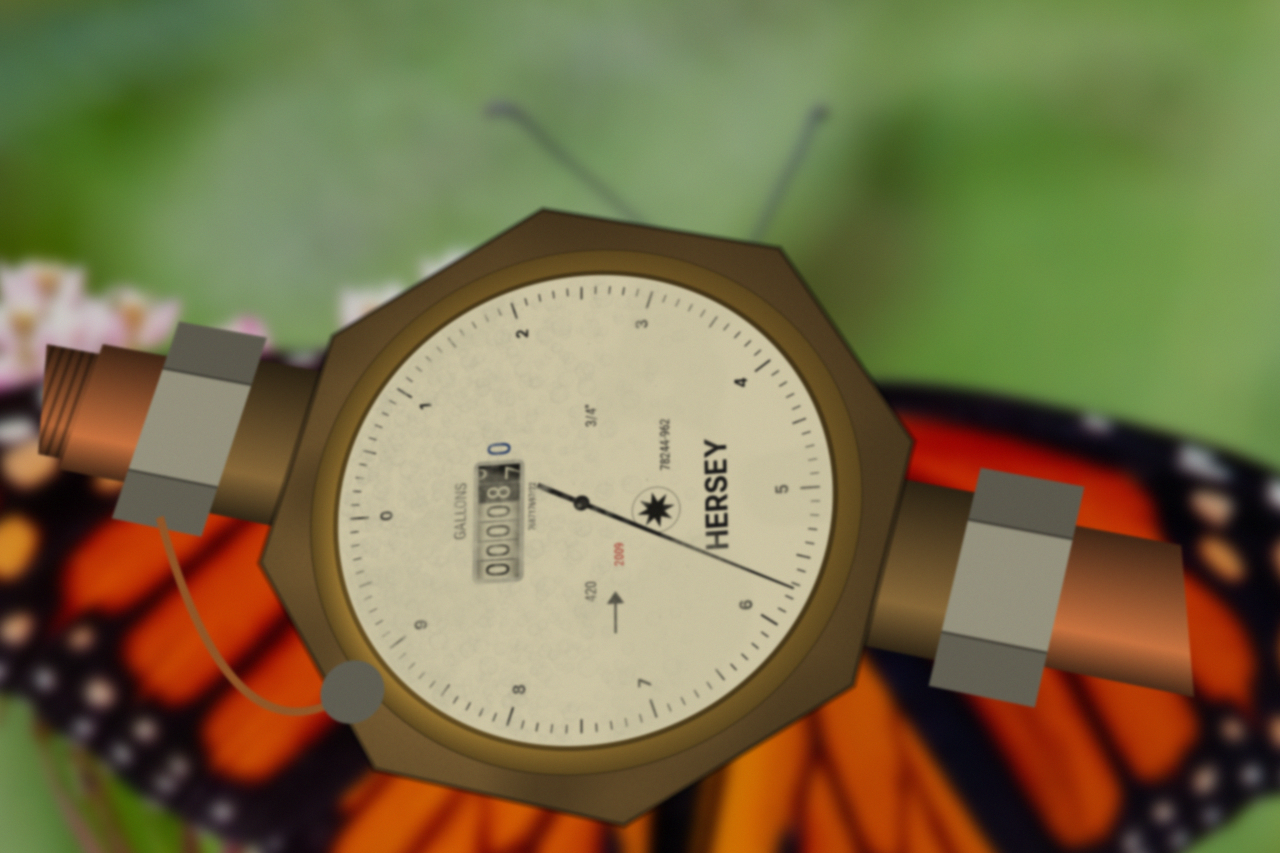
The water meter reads 865.7 gal
